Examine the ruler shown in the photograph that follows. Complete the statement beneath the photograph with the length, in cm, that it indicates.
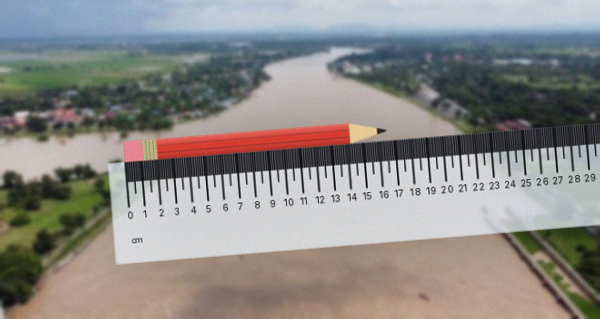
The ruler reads 16.5 cm
